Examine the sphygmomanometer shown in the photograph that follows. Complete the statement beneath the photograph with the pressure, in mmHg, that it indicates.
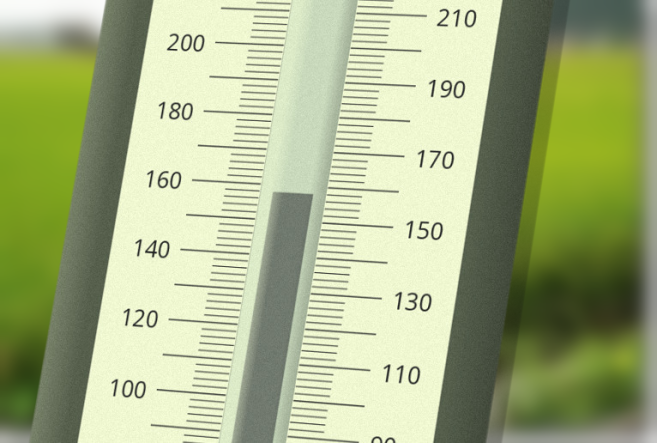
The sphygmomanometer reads 158 mmHg
